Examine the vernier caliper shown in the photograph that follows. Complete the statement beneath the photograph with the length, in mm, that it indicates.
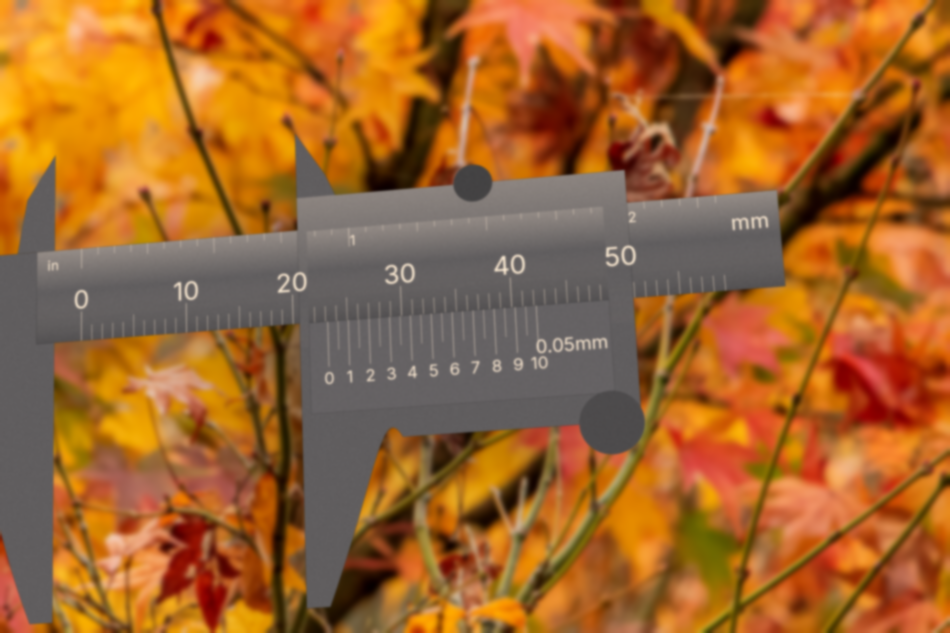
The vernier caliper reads 23.2 mm
